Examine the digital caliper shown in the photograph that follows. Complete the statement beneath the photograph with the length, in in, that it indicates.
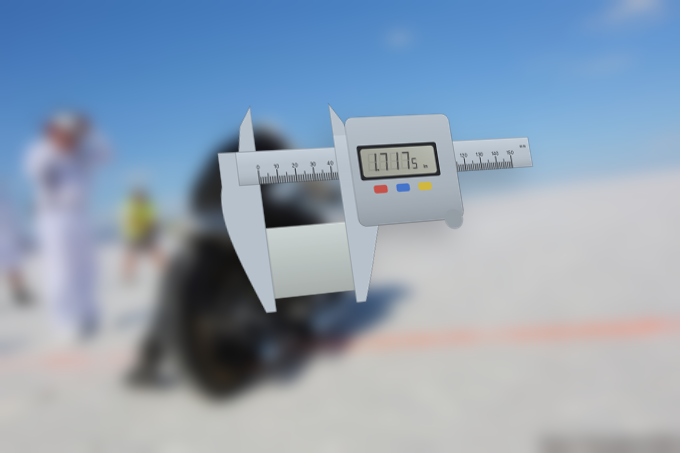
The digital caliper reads 1.7175 in
